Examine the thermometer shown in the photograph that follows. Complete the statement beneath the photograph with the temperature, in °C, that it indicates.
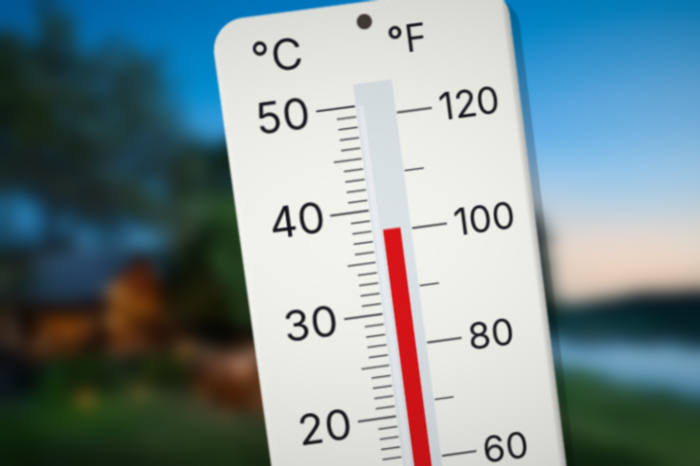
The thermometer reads 38 °C
